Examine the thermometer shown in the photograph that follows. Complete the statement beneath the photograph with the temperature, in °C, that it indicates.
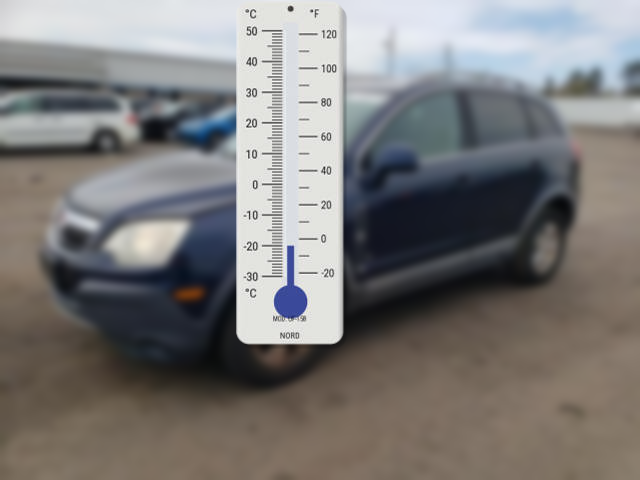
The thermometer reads -20 °C
